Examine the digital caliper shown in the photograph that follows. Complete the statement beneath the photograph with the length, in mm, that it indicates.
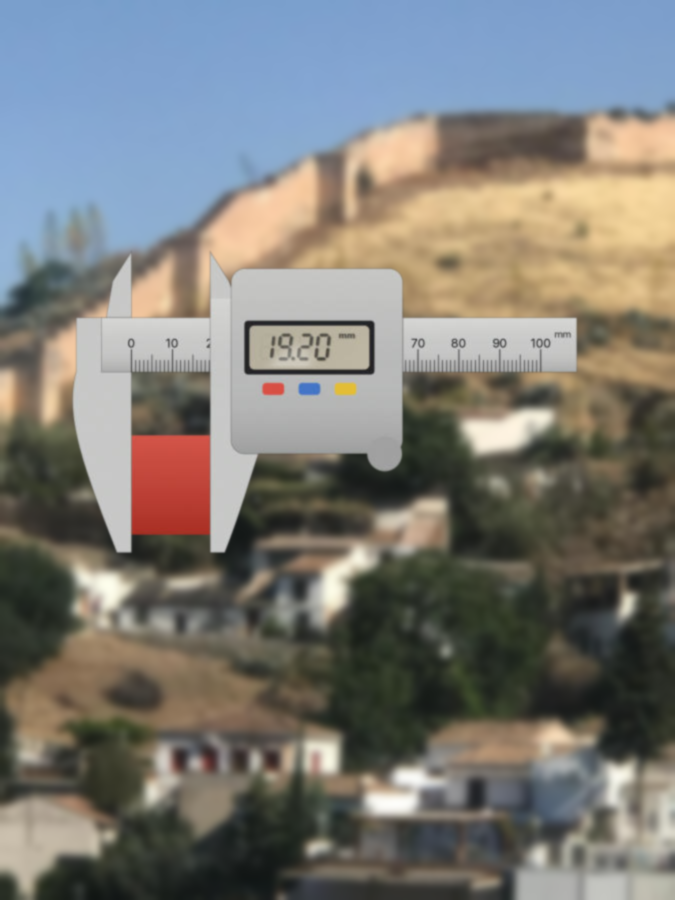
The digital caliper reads 19.20 mm
